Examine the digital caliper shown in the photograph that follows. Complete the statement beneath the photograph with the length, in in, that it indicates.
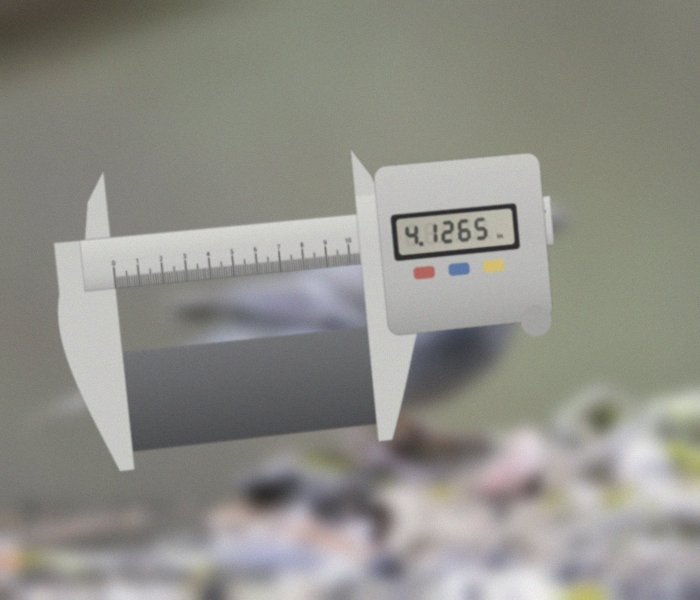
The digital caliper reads 4.1265 in
